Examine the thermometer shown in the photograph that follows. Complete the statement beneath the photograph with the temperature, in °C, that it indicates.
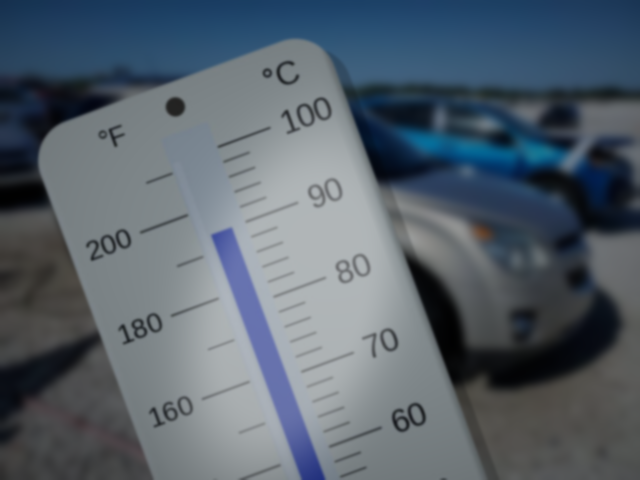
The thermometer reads 90 °C
